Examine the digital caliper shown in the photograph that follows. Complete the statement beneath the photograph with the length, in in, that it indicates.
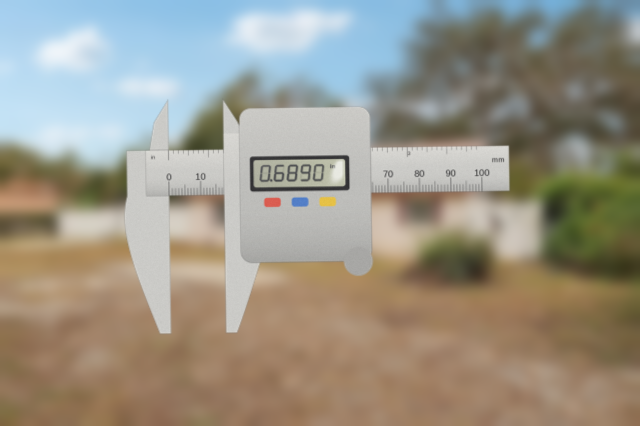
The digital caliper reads 0.6890 in
